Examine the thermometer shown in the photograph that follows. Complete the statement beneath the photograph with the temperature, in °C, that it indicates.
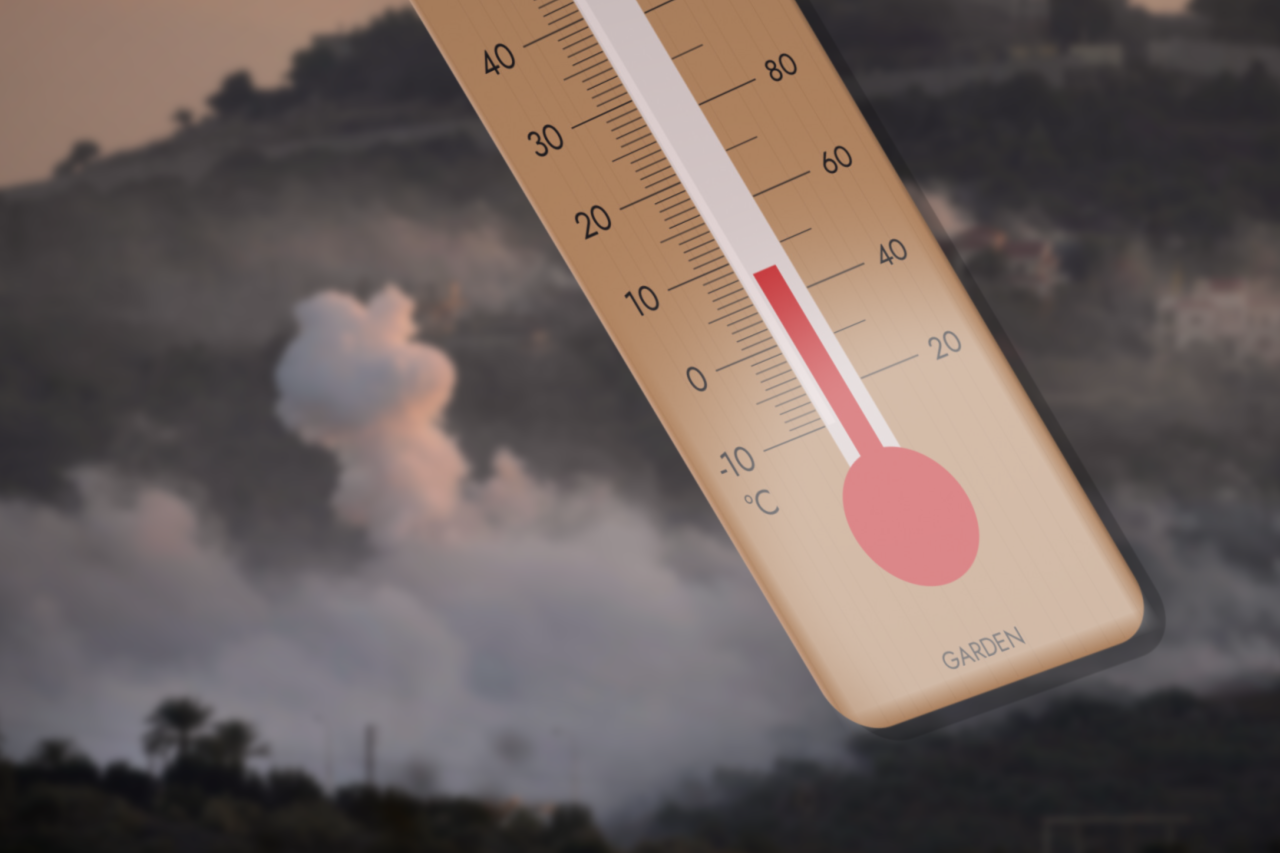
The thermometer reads 8 °C
